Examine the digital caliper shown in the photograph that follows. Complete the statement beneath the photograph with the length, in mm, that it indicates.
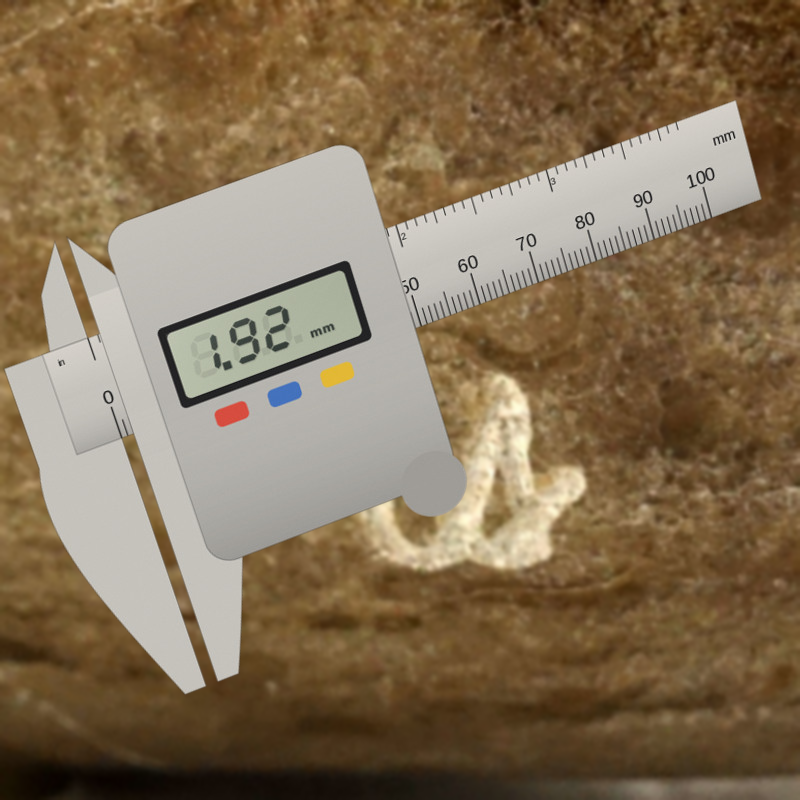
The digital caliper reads 1.92 mm
